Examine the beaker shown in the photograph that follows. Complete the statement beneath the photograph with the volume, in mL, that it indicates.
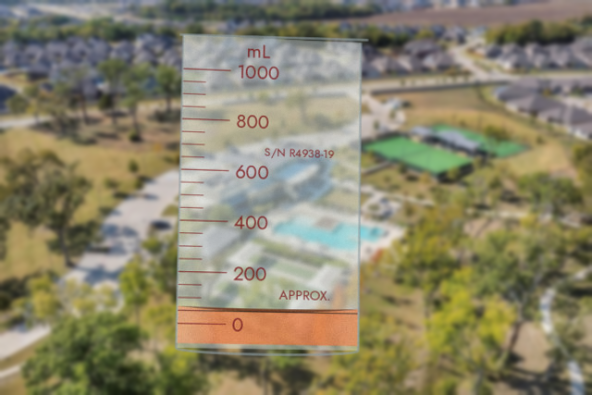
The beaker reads 50 mL
